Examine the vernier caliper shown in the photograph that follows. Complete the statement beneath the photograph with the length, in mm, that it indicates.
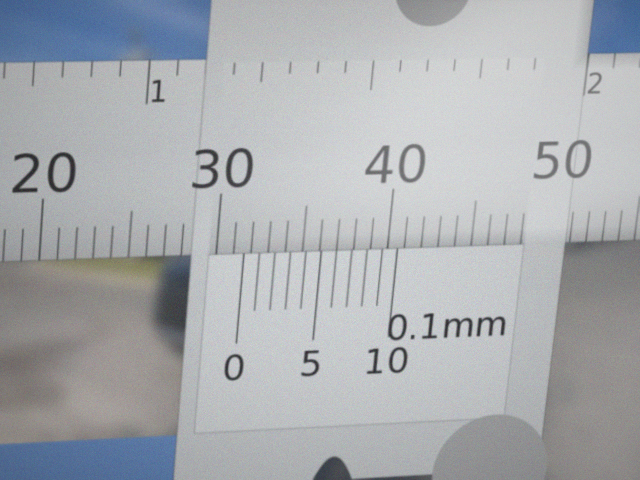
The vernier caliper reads 31.6 mm
